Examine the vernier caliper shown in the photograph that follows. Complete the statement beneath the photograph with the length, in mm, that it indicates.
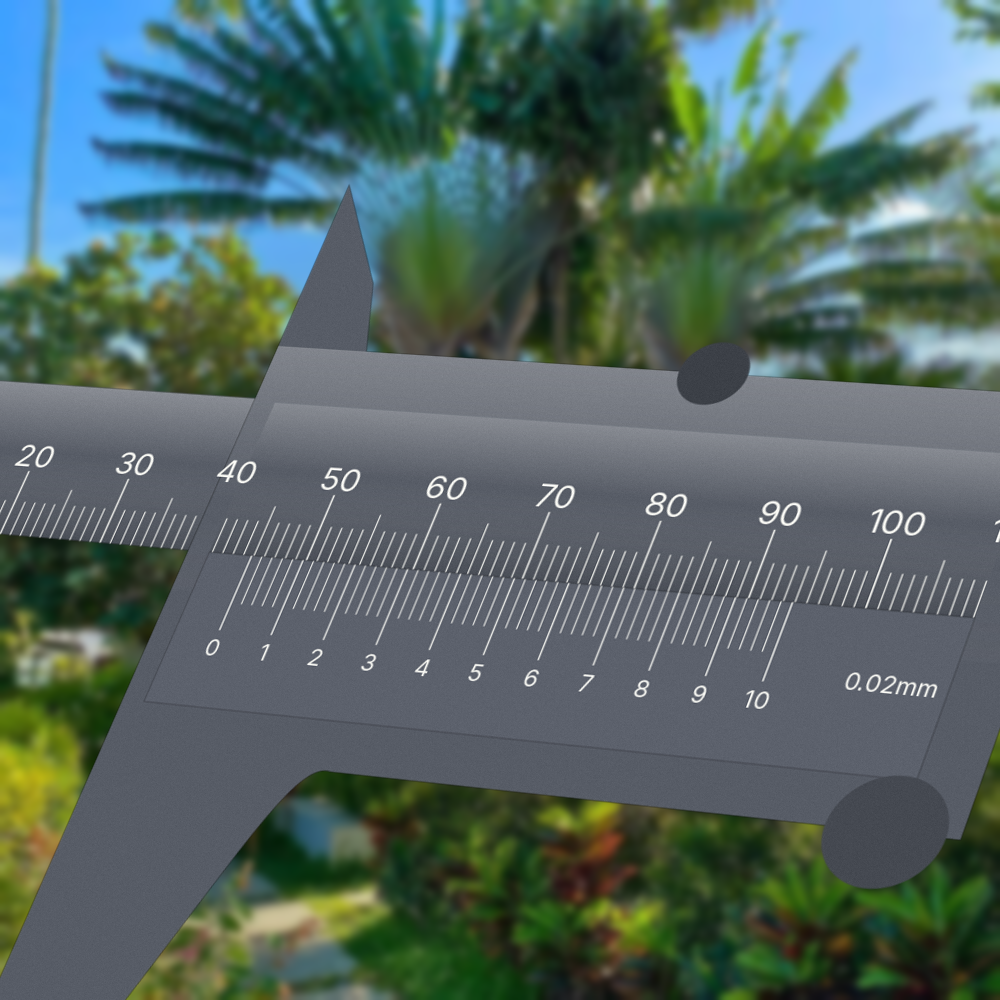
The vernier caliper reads 44.8 mm
